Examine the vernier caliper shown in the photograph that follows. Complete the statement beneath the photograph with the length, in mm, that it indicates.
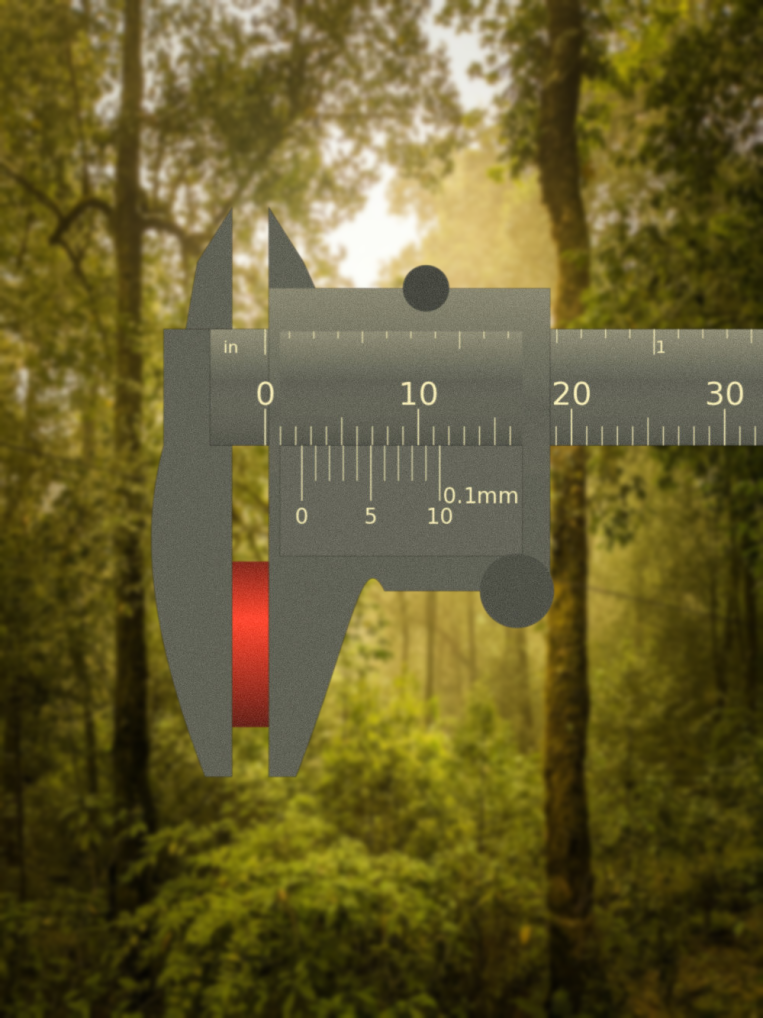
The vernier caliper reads 2.4 mm
